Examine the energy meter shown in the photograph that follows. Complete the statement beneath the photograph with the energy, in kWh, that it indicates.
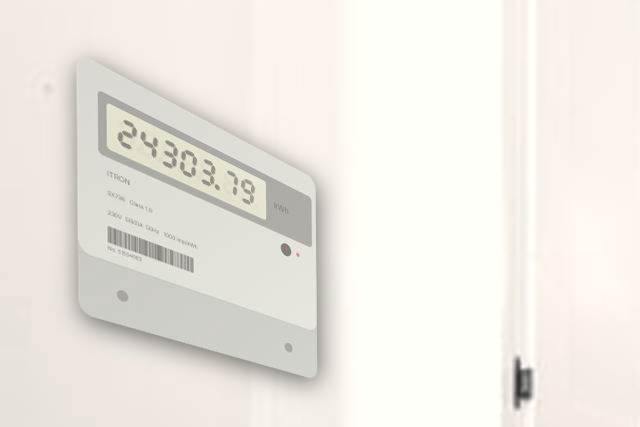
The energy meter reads 24303.79 kWh
